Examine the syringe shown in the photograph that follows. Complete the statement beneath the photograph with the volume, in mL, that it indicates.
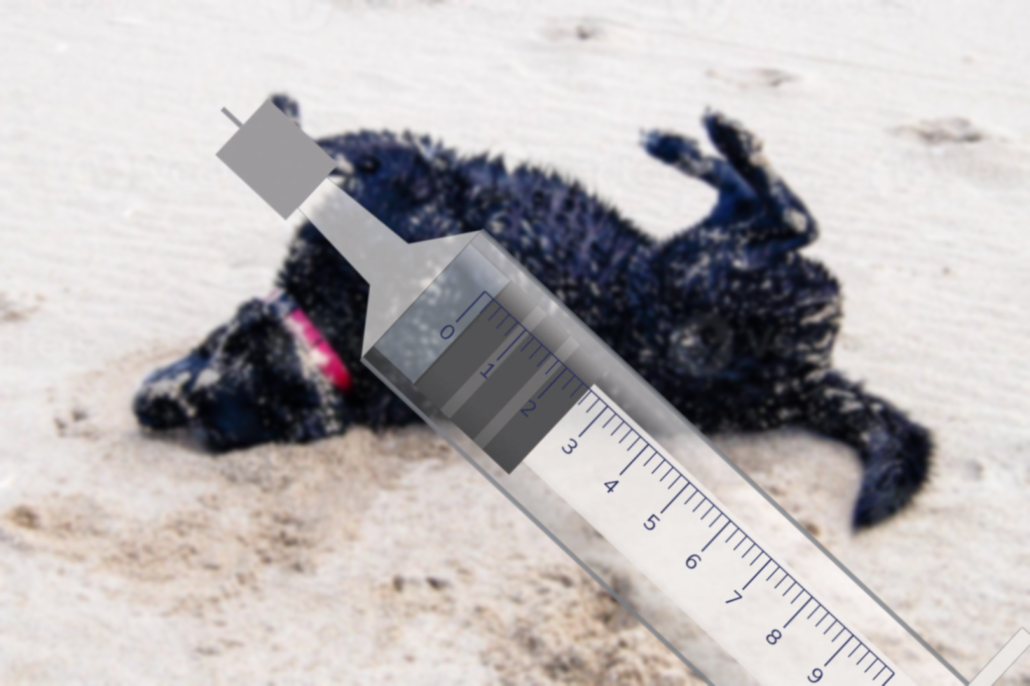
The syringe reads 0.2 mL
